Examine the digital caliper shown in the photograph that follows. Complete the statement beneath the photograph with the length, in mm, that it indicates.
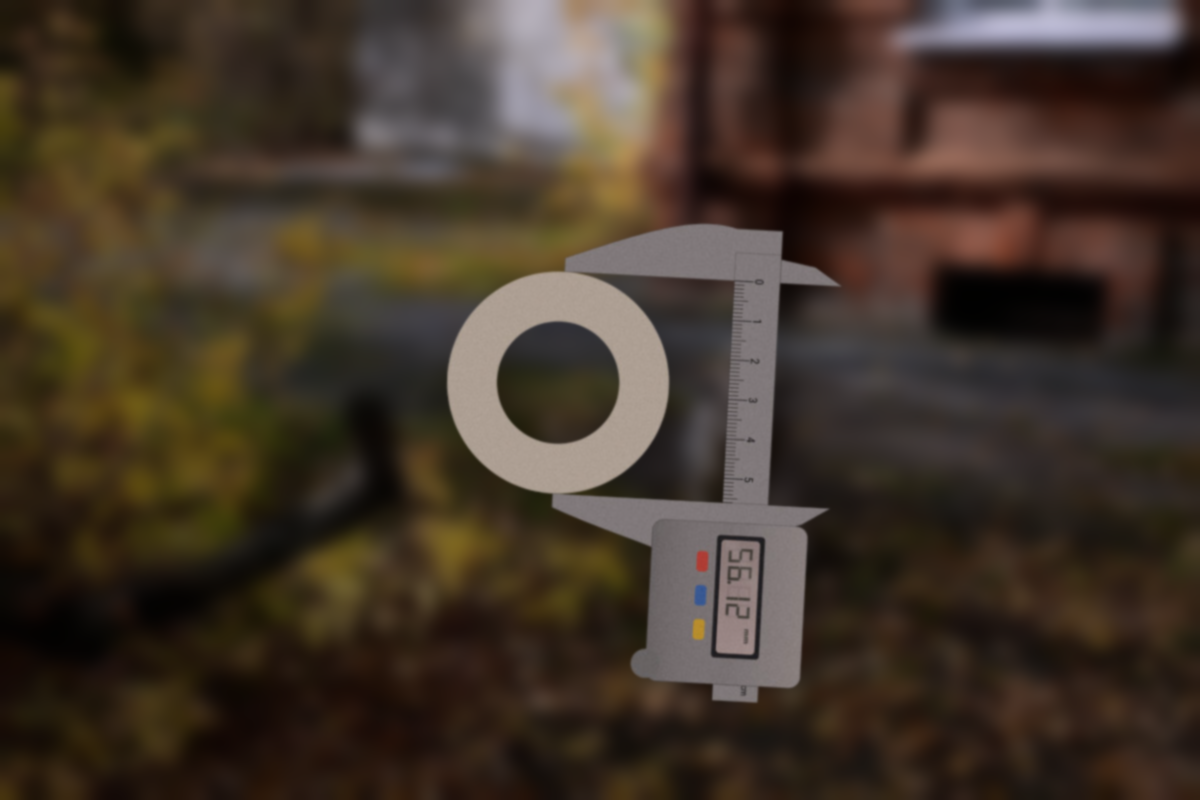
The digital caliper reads 56.12 mm
